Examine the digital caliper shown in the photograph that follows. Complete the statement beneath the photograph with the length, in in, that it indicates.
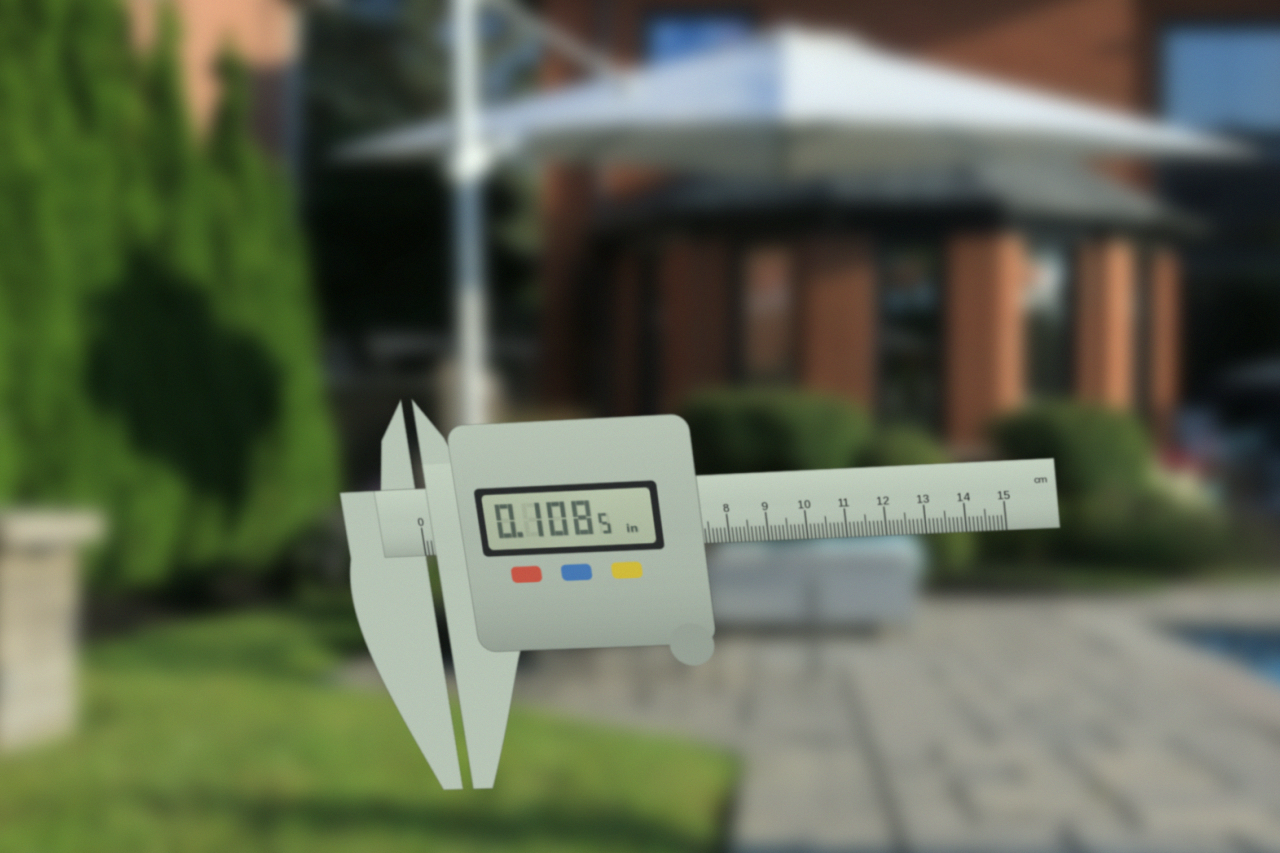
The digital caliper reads 0.1085 in
